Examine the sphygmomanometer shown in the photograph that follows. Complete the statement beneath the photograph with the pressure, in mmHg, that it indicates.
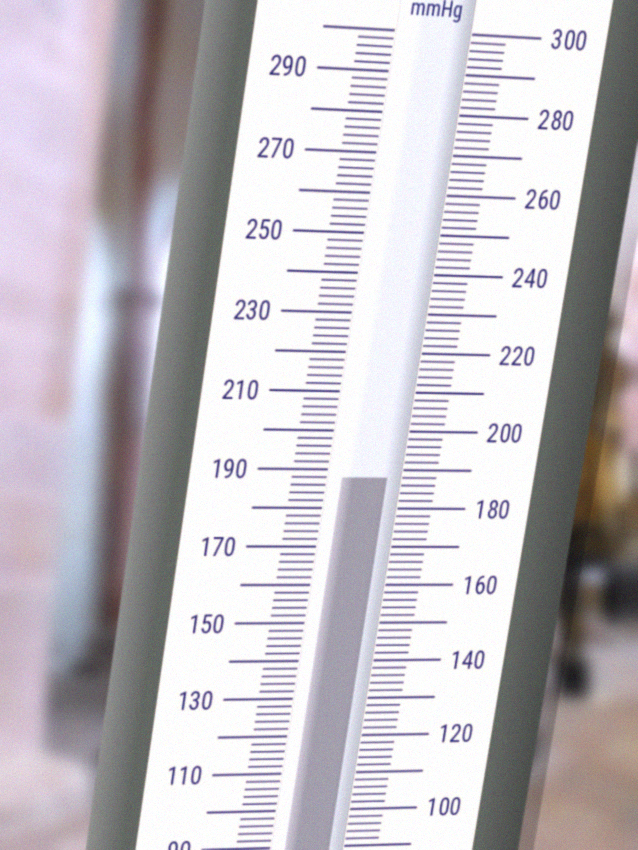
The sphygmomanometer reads 188 mmHg
